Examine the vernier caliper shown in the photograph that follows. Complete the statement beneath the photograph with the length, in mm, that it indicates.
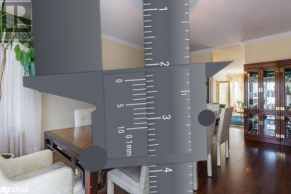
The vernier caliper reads 22.6 mm
